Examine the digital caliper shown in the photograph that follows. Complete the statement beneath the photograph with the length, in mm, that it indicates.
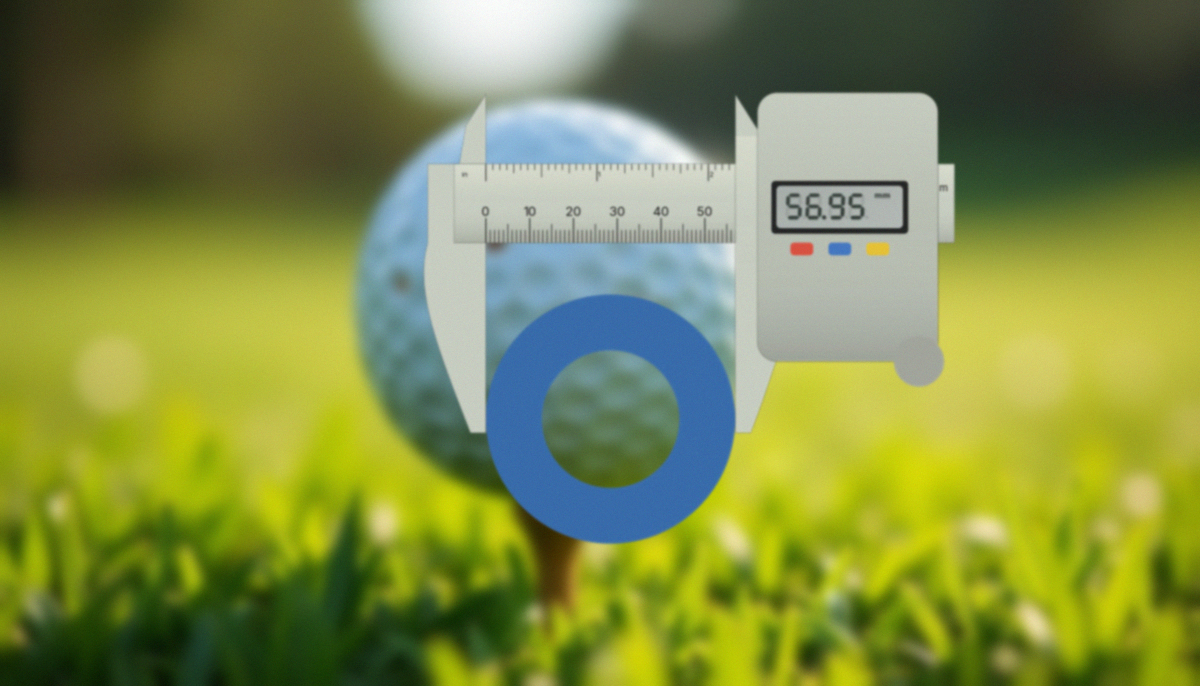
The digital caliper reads 56.95 mm
